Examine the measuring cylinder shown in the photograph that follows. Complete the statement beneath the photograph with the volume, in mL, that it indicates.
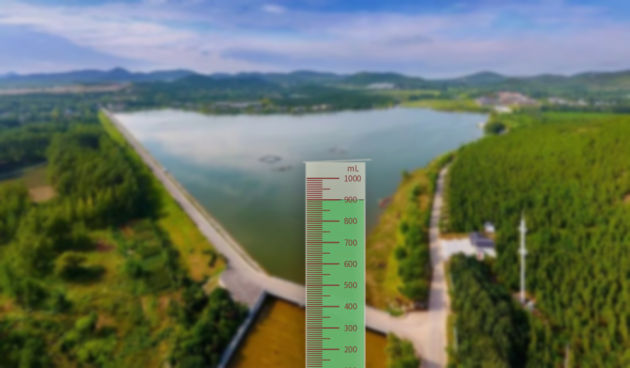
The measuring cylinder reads 900 mL
